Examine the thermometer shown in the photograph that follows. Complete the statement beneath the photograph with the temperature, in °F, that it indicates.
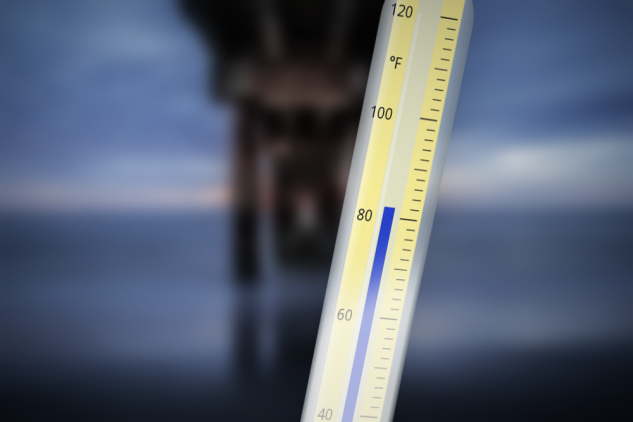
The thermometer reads 82 °F
